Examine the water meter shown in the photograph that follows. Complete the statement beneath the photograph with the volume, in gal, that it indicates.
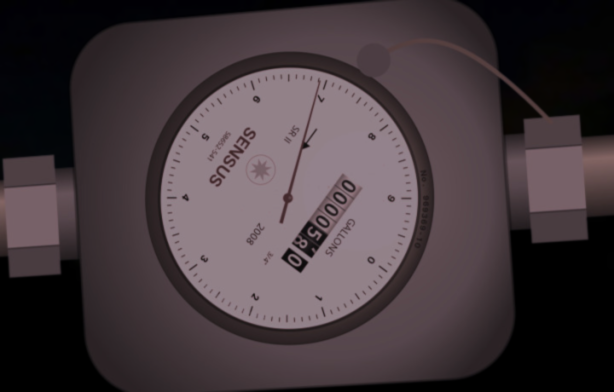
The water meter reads 576.9 gal
